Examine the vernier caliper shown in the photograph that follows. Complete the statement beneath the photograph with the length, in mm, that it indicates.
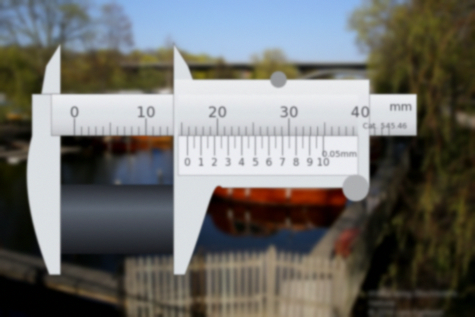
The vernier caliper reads 15.8 mm
